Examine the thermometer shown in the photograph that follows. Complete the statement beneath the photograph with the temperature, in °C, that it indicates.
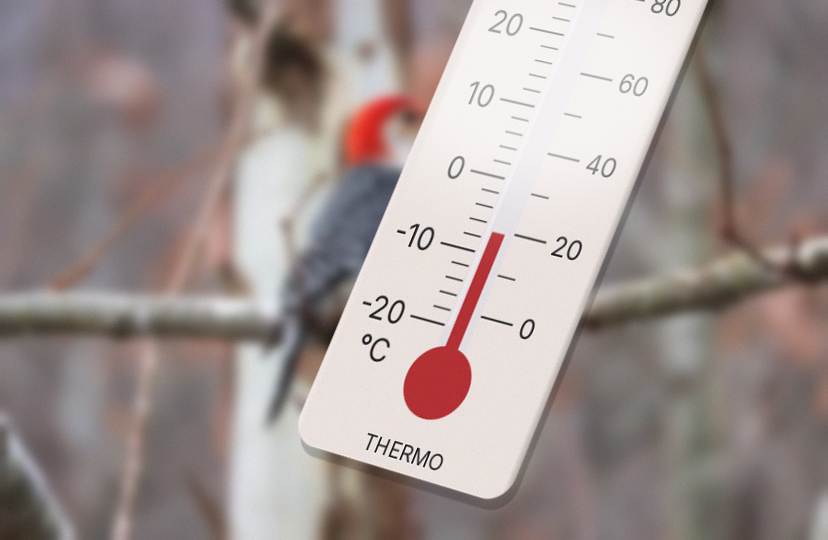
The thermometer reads -7 °C
